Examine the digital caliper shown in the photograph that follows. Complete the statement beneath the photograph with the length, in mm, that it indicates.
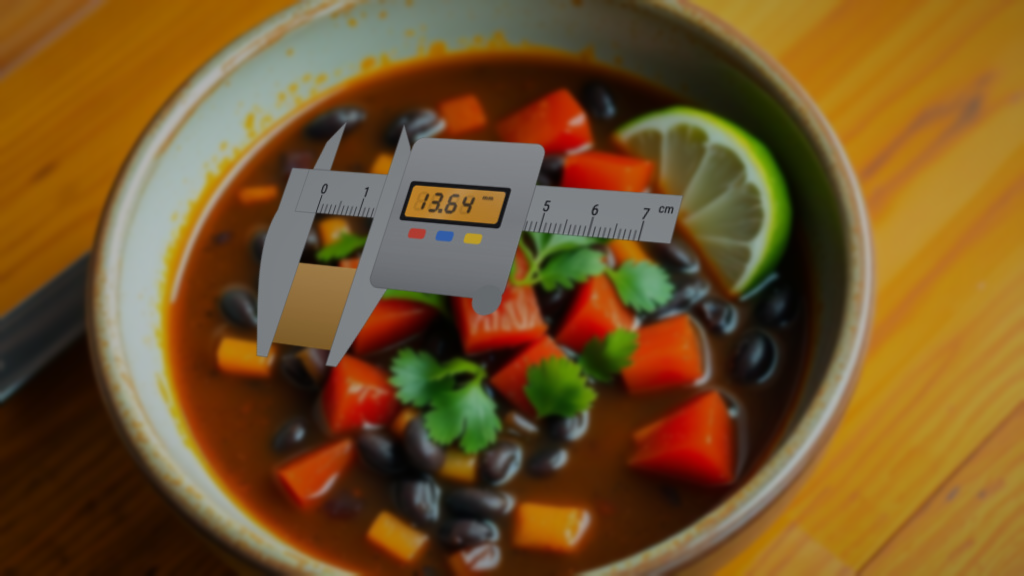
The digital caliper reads 13.64 mm
